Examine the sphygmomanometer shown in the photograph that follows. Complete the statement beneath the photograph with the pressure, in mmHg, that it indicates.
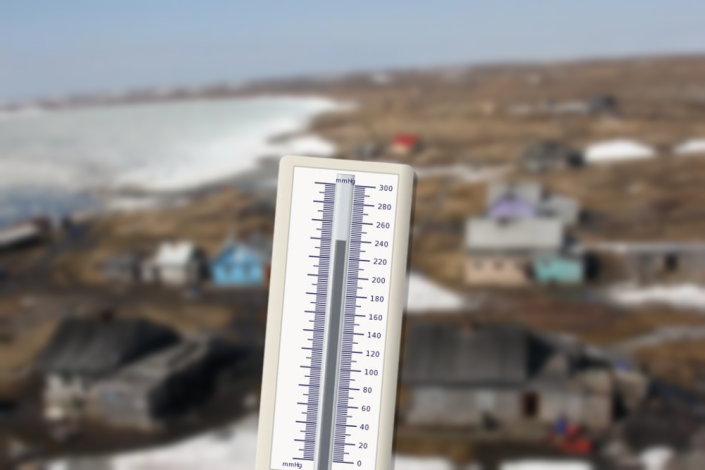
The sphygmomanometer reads 240 mmHg
